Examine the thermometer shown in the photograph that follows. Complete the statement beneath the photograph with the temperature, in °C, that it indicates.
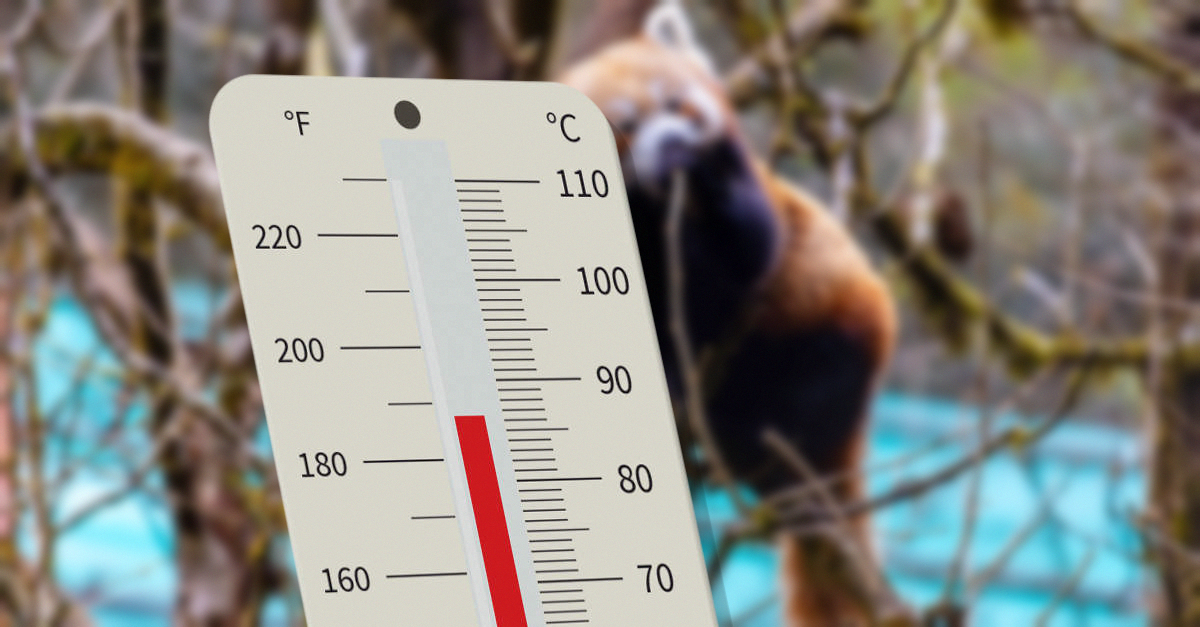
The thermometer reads 86.5 °C
